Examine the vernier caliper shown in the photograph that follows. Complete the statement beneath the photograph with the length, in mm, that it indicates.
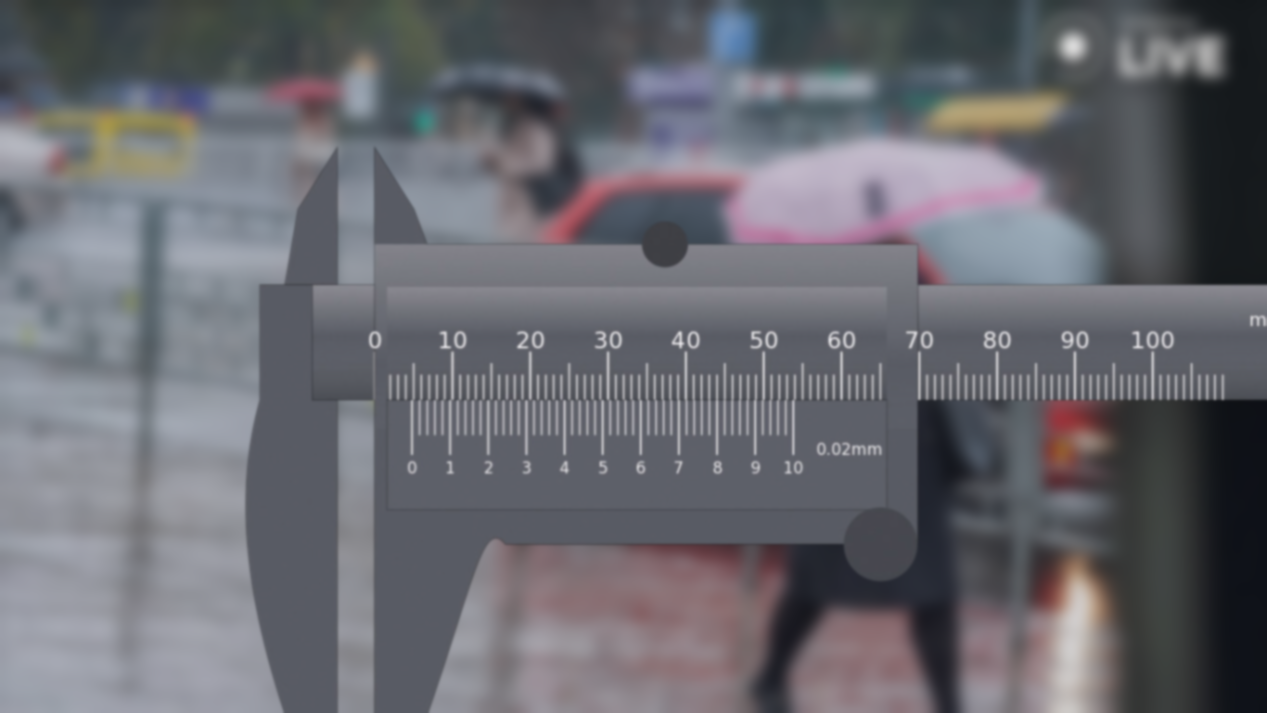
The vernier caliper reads 4.8 mm
